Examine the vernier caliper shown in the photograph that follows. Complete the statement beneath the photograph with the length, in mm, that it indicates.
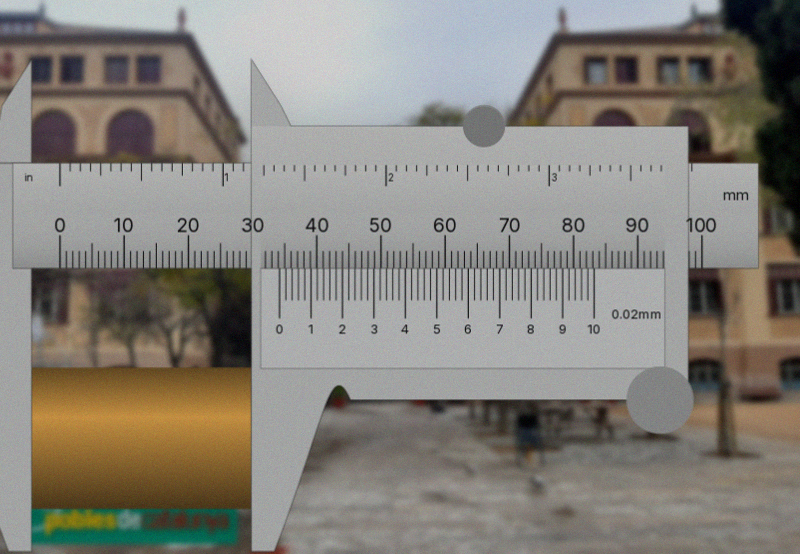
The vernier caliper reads 34.2 mm
